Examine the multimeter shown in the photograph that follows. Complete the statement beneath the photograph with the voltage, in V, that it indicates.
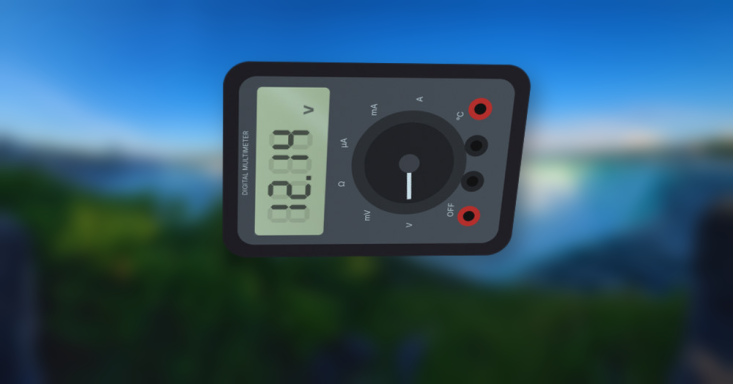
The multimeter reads 12.14 V
